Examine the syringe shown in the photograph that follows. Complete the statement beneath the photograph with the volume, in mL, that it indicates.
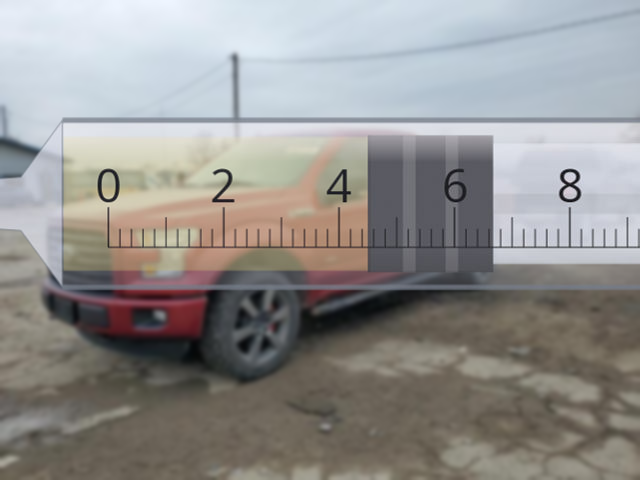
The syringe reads 4.5 mL
